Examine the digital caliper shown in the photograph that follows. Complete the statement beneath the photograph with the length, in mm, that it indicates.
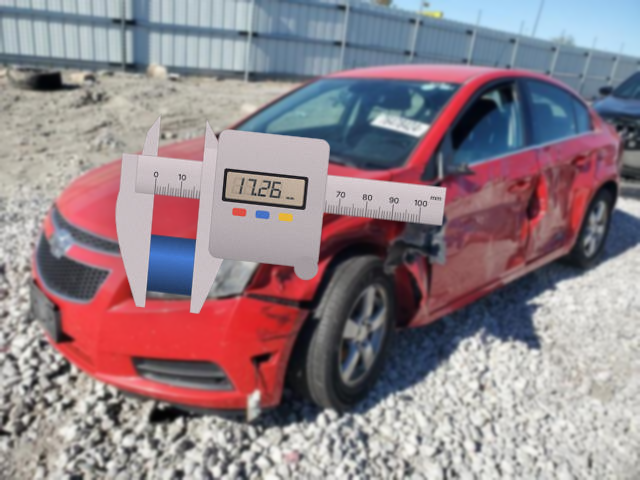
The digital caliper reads 17.26 mm
